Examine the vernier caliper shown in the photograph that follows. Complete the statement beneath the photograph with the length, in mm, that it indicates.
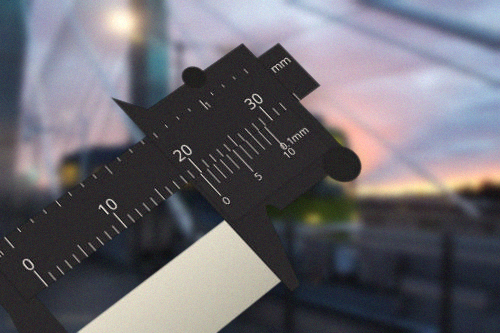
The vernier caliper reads 19.8 mm
